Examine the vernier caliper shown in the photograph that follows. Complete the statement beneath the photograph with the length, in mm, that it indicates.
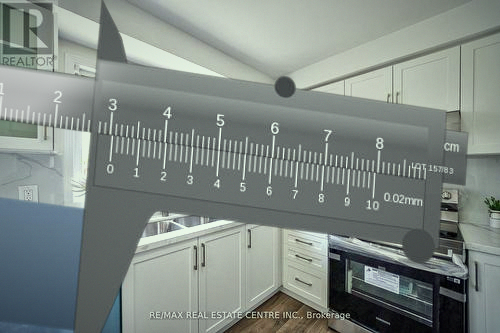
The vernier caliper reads 30.4 mm
